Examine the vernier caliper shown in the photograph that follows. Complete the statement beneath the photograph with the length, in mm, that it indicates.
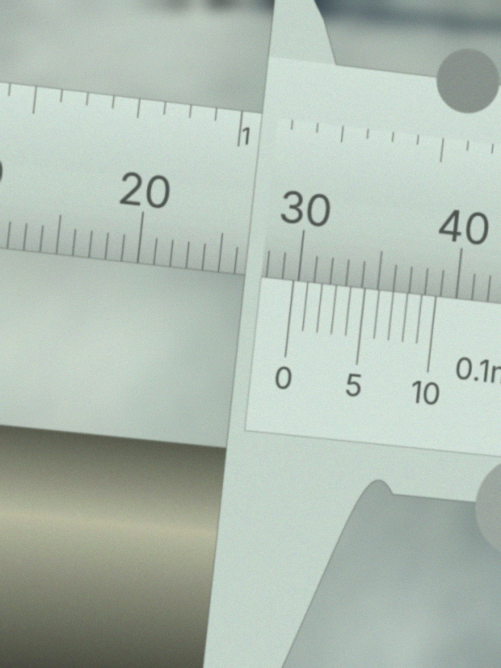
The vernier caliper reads 29.7 mm
